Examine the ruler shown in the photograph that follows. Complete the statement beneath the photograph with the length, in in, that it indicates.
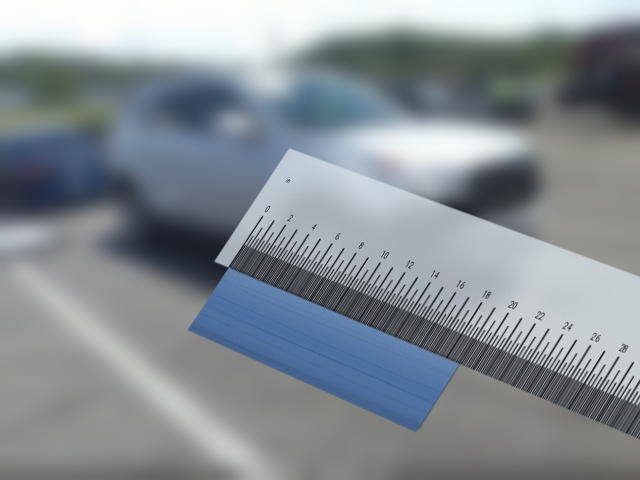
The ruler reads 19 in
